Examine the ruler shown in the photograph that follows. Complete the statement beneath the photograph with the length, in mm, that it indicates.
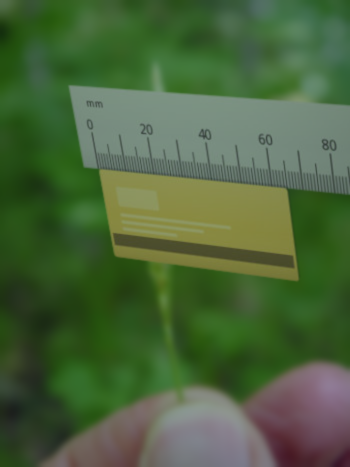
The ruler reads 65 mm
